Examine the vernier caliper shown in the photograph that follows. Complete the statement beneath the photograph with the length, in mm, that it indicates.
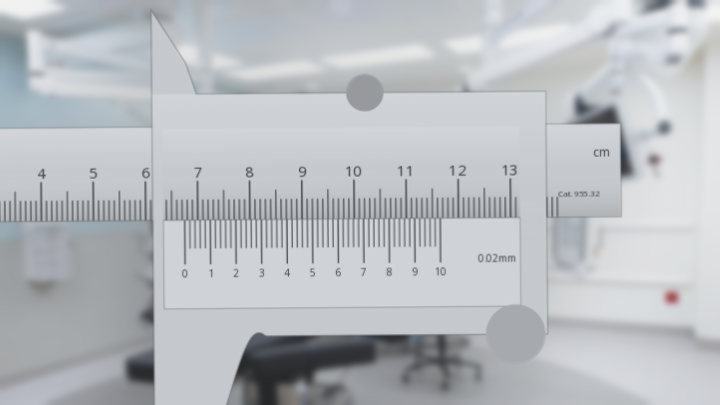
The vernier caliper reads 67.5 mm
